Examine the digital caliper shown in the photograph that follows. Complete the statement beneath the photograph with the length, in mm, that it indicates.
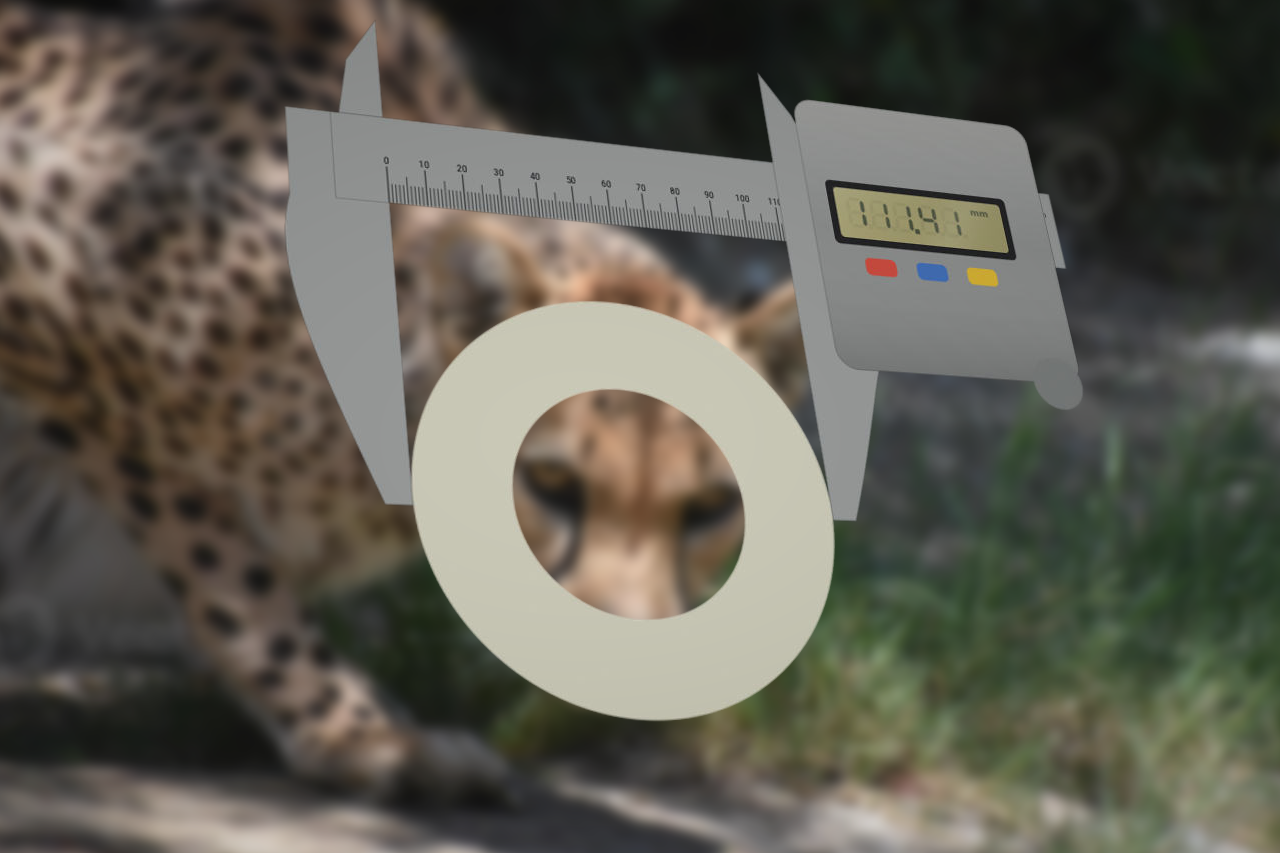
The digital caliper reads 111.41 mm
